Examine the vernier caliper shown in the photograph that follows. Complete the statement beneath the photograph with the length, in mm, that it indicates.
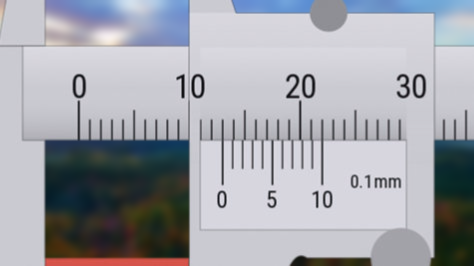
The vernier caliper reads 13.0 mm
